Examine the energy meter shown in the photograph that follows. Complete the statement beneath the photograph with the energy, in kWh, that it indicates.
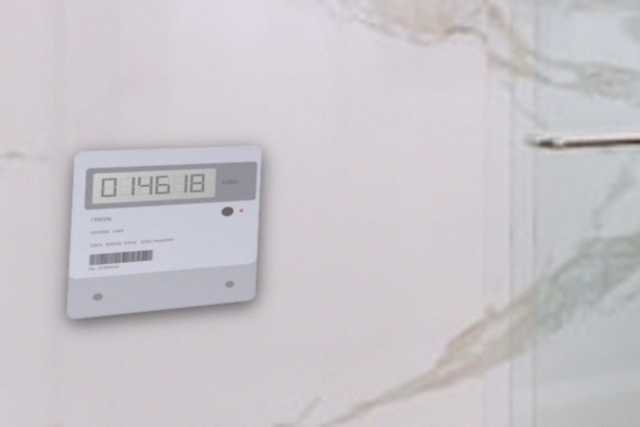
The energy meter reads 14618 kWh
